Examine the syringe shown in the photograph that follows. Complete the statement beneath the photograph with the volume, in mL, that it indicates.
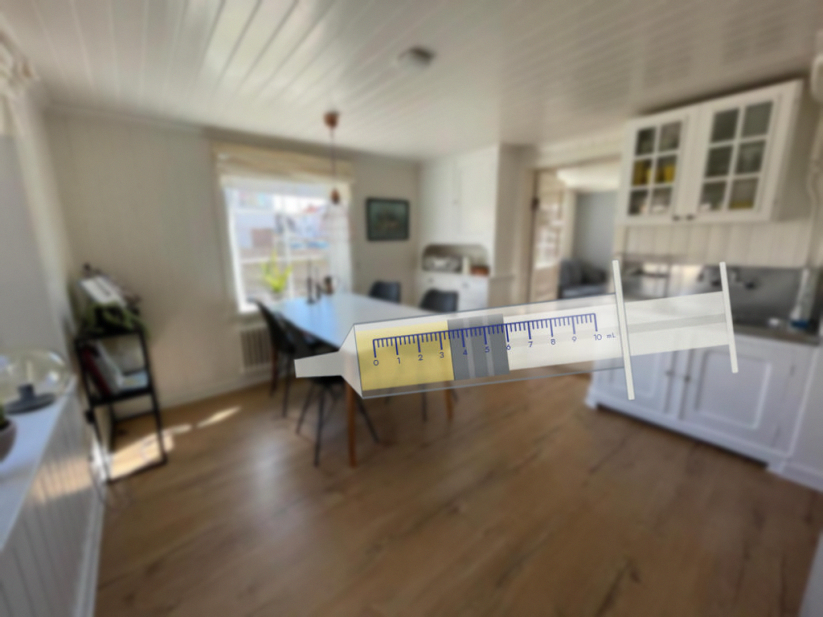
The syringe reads 3.4 mL
